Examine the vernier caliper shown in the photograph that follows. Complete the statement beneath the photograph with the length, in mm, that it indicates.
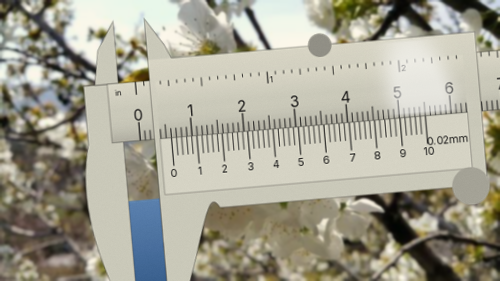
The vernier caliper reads 6.0 mm
